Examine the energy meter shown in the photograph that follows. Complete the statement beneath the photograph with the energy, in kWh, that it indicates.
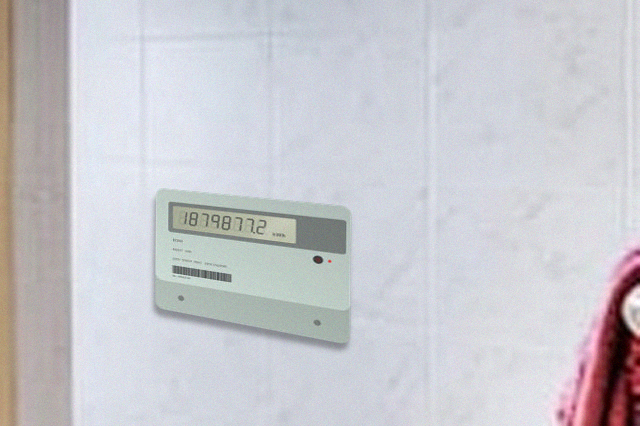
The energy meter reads 1879877.2 kWh
